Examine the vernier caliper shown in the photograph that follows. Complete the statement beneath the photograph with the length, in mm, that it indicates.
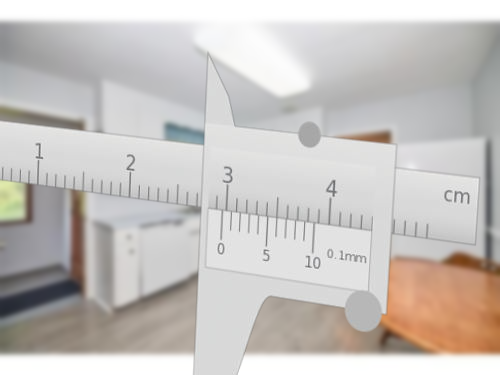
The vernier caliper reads 29.6 mm
